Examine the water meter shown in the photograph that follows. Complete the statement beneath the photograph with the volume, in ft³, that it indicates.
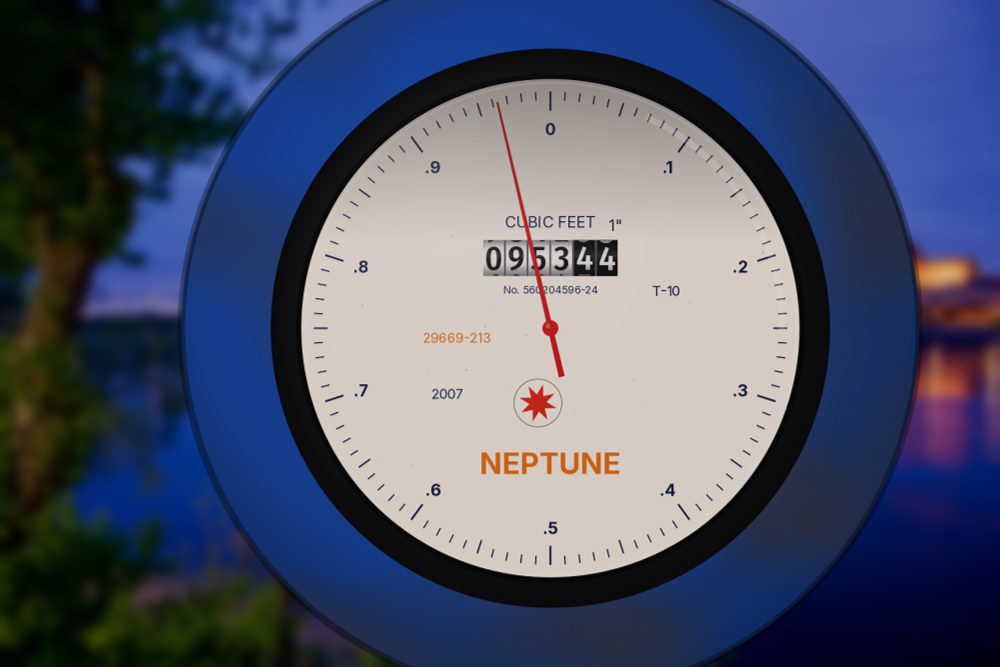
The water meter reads 95343.96 ft³
